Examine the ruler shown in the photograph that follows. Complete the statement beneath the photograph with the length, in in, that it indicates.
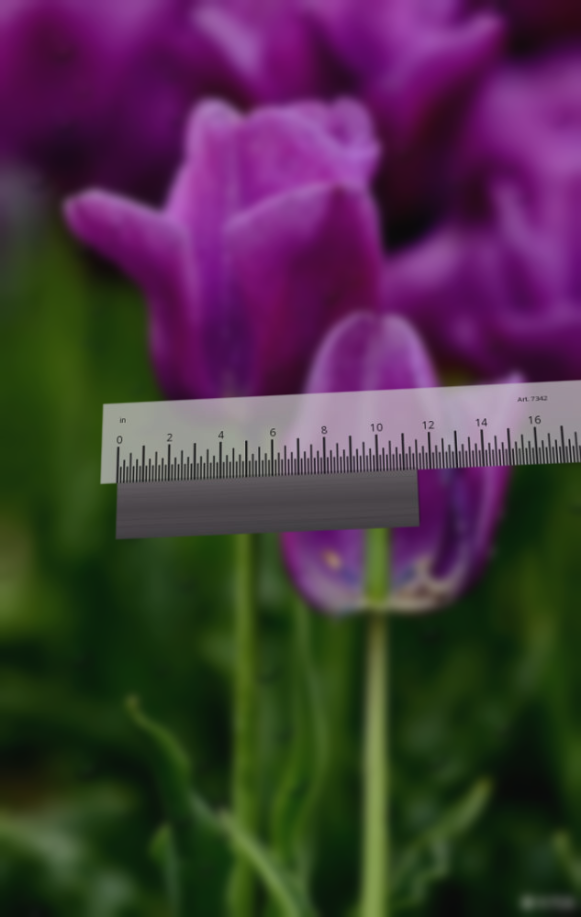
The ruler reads 11.5 in
